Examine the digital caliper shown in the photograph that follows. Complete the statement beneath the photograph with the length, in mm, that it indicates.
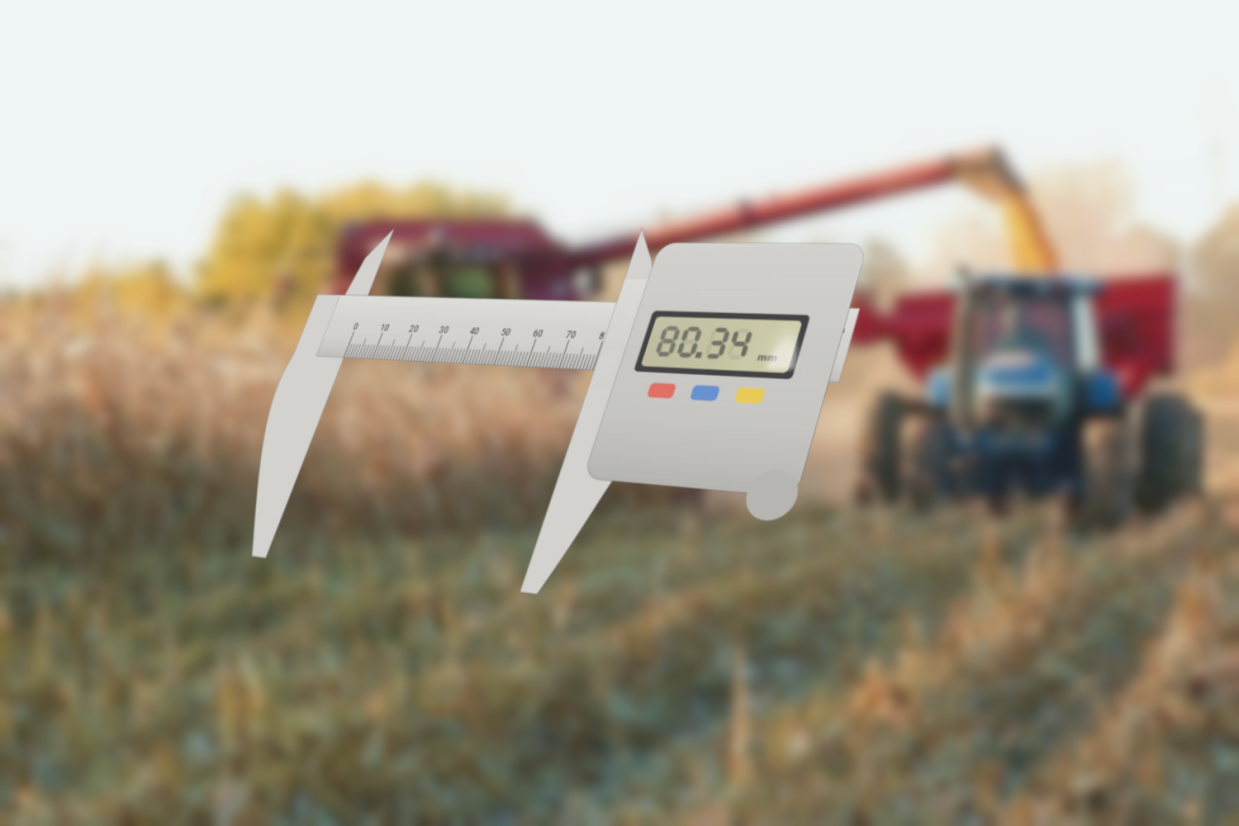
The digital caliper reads 80.34 mm
